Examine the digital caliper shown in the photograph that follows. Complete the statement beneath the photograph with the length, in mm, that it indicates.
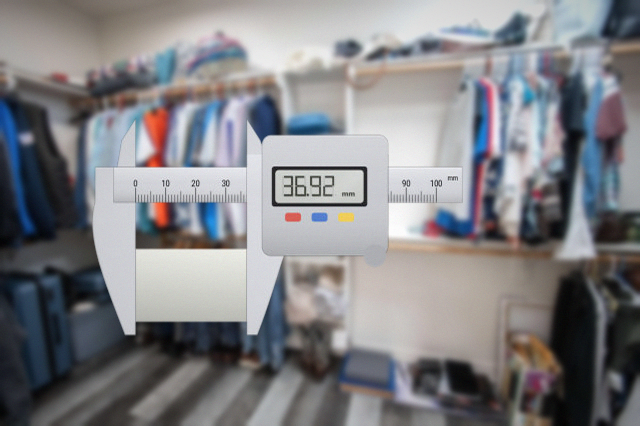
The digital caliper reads 36.92 mm
